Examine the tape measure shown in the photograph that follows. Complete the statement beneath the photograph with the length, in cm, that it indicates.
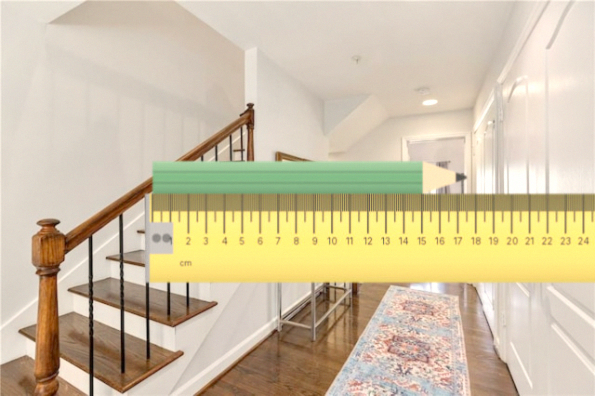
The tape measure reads 17.5 cm
